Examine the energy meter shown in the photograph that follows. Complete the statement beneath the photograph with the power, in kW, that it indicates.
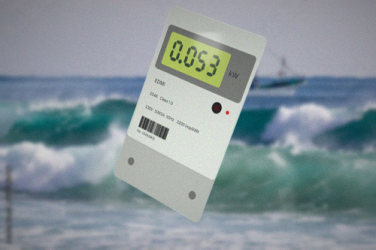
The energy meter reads 0.053 kW
